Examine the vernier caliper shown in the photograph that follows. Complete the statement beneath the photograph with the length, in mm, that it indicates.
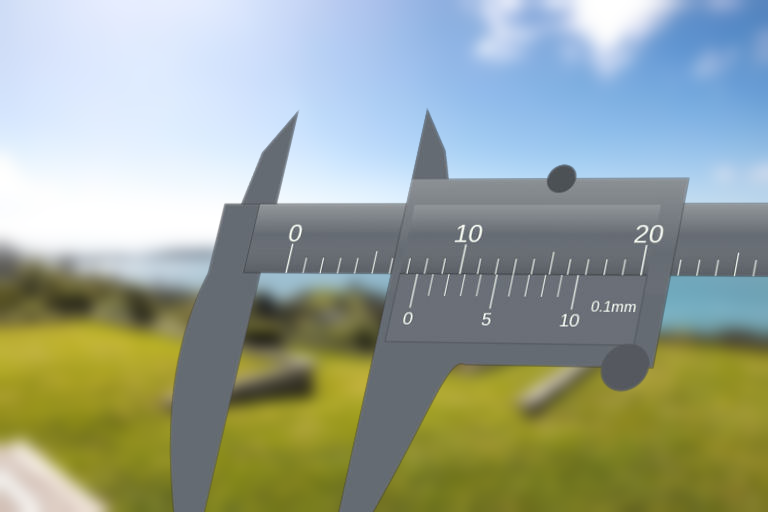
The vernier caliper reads 7.6 mm
